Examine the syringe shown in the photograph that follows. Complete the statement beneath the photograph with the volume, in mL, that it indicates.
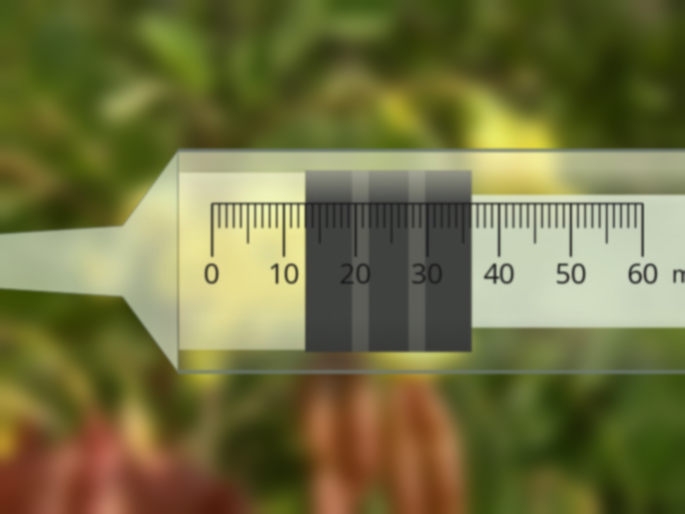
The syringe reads 13 mL
